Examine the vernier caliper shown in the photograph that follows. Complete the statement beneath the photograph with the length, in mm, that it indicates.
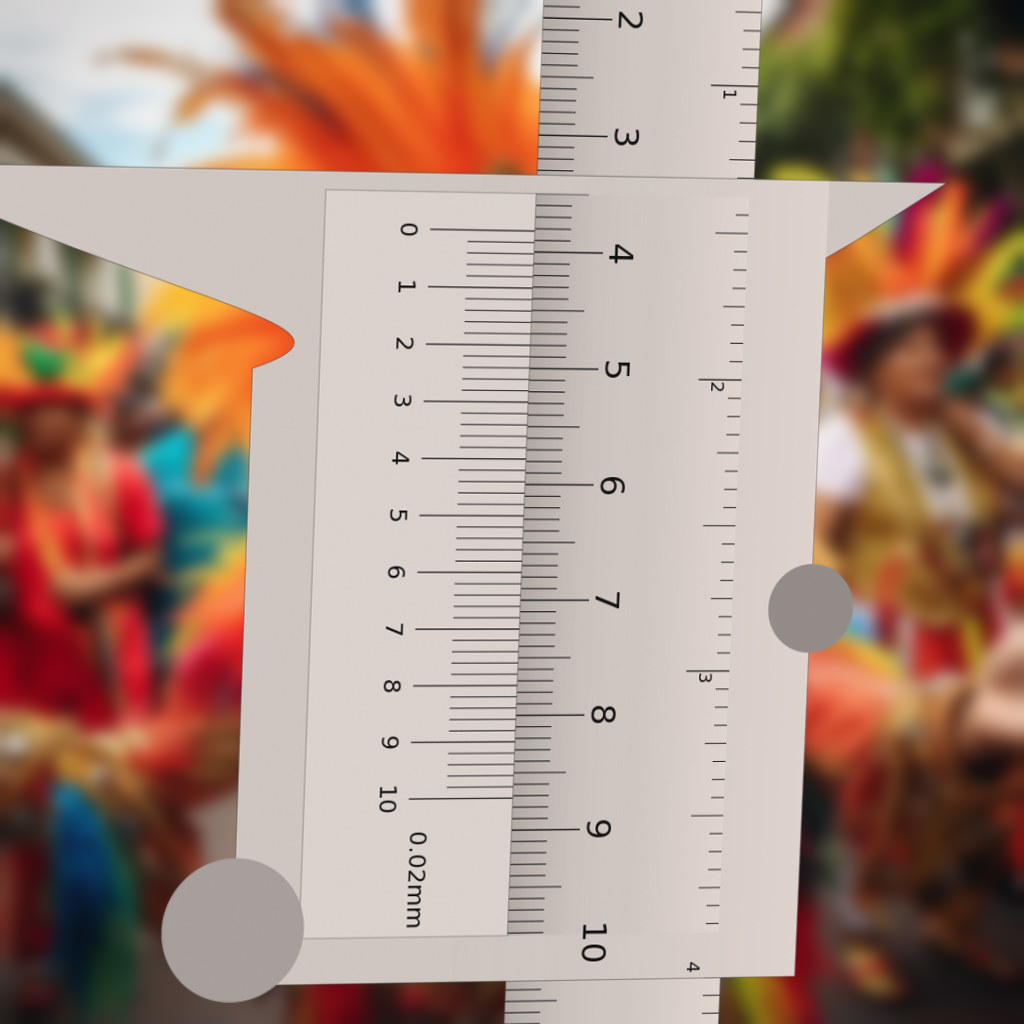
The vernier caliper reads 38.2 mm
